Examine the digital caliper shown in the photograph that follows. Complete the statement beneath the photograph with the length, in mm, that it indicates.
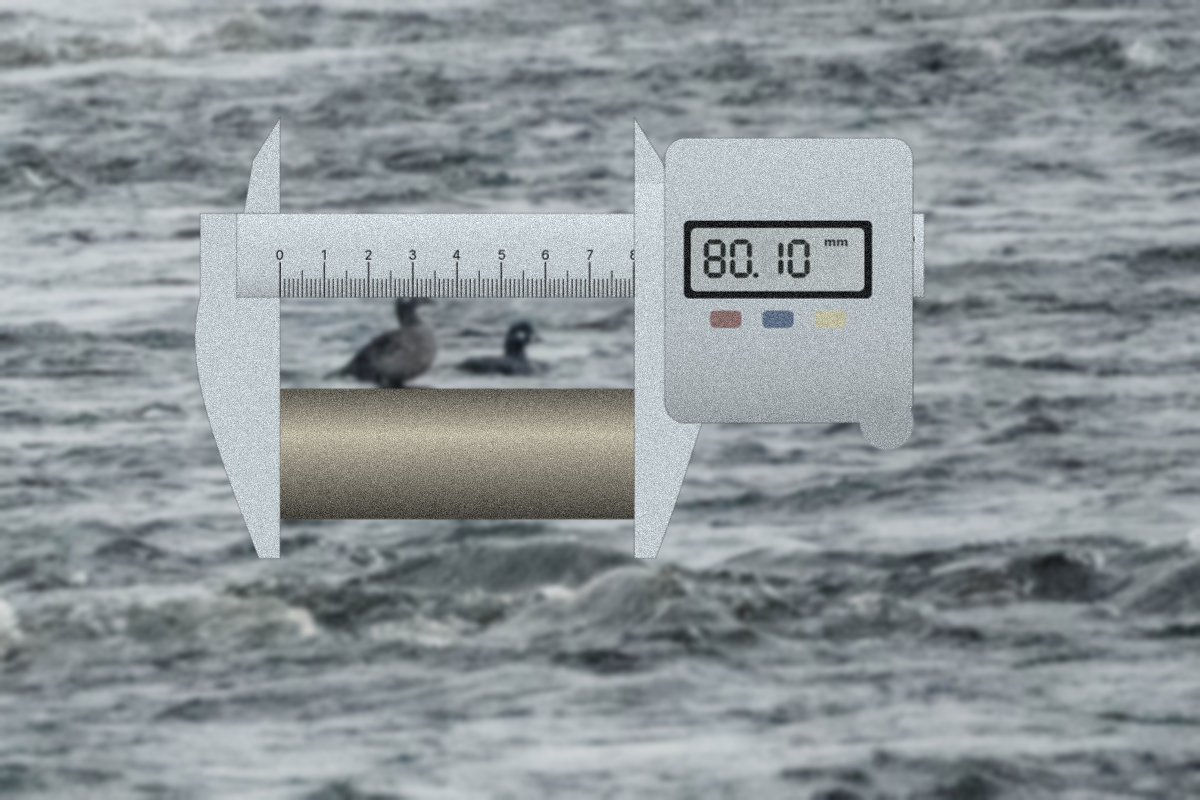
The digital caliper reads 80.10 mm
